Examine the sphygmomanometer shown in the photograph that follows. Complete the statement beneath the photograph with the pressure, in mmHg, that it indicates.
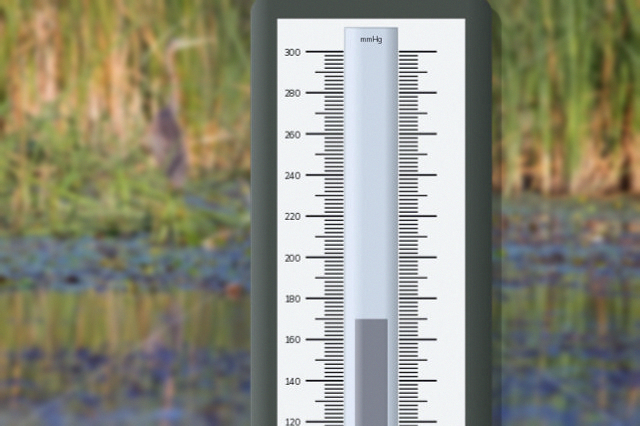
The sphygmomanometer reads 170 mmHg
